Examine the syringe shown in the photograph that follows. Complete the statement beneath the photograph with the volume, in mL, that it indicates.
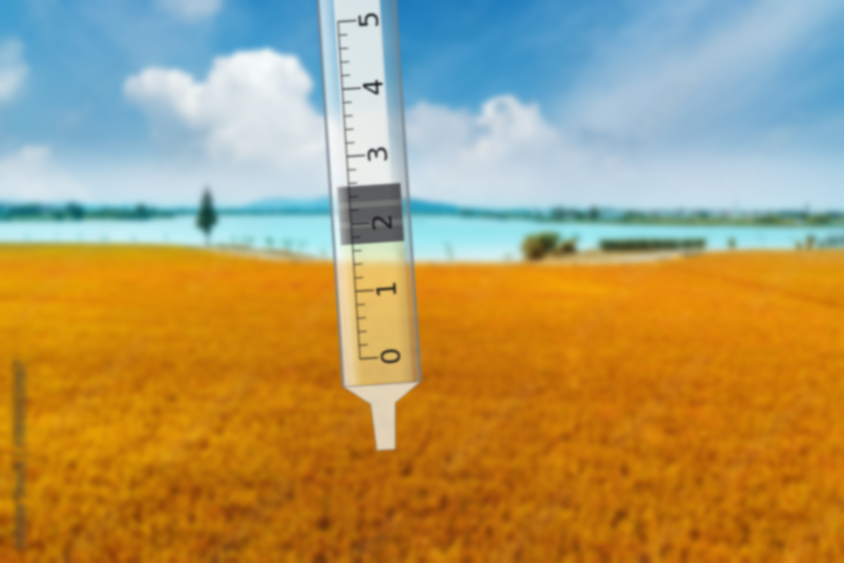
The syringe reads 1.7 mL
